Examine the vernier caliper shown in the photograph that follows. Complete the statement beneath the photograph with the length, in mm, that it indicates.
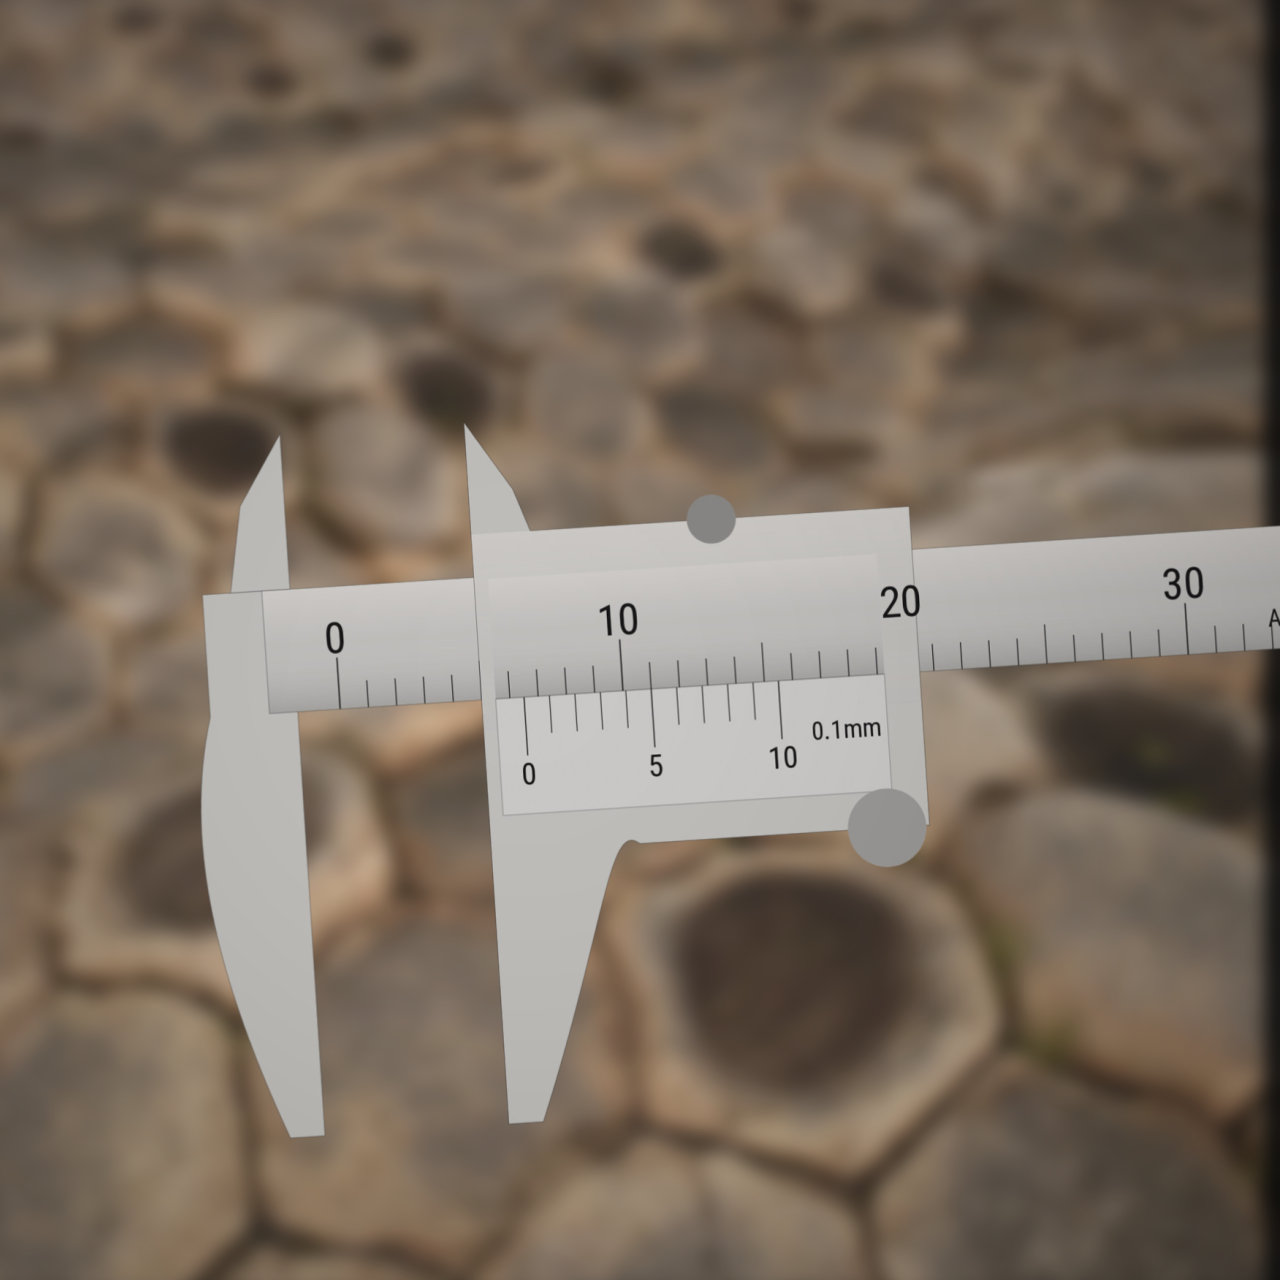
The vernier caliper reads 6.5 mm
